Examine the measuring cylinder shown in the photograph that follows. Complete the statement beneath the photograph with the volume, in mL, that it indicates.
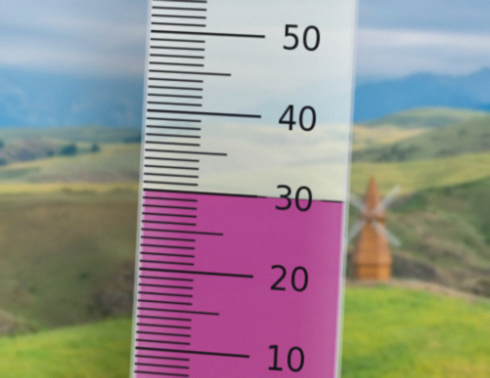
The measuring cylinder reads 30 mL
